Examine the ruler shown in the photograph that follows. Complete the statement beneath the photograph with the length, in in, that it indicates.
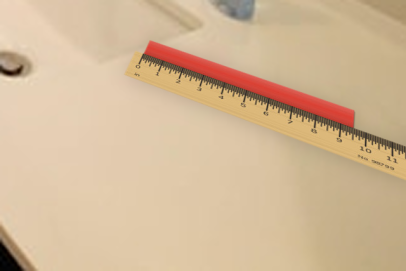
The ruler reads 9.5 in
